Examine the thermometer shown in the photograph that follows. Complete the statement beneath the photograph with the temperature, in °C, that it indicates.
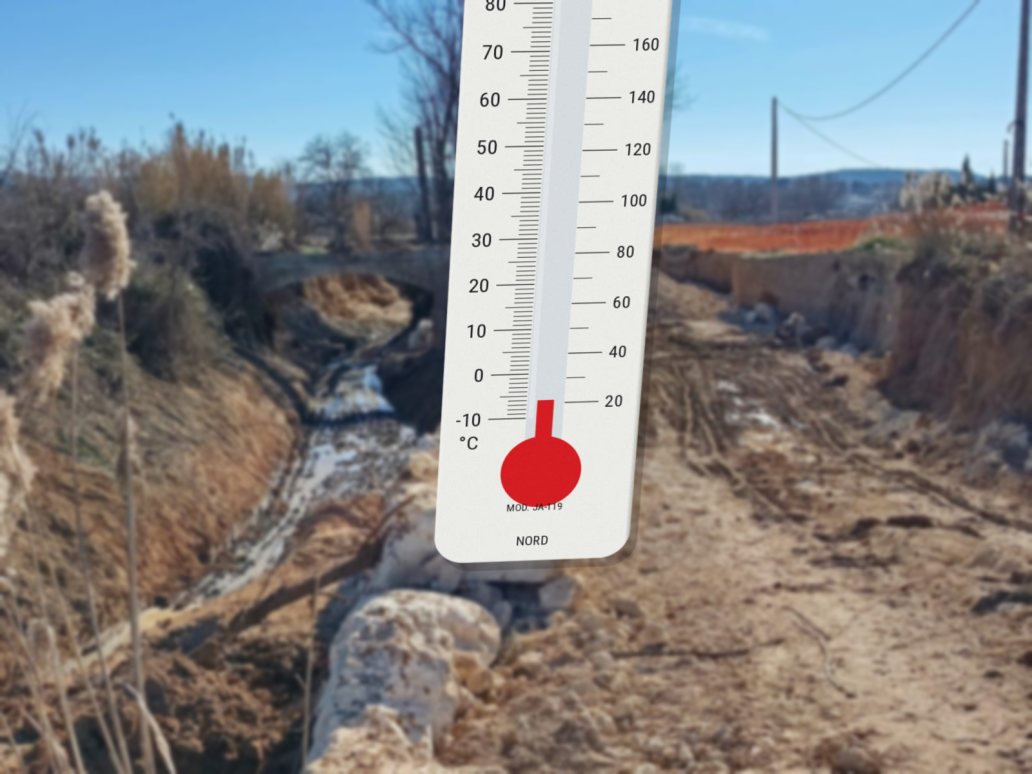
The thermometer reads -6 °C
